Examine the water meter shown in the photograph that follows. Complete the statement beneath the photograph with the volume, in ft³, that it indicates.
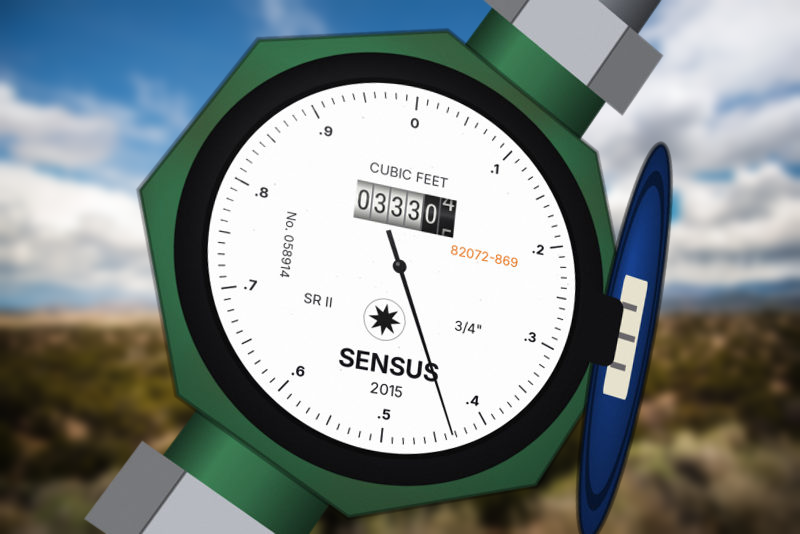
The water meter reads 33304.43 ft³
